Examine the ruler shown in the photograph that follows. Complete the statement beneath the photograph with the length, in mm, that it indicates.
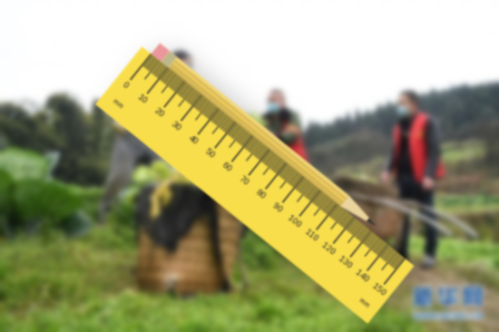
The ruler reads 130 mm
